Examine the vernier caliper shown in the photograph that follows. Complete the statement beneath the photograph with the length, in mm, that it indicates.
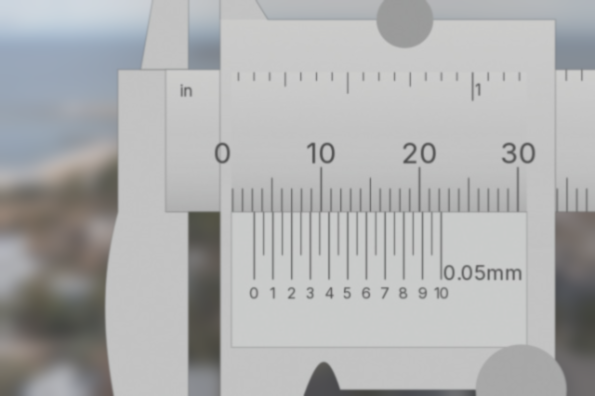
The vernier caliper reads 3.2 mm
